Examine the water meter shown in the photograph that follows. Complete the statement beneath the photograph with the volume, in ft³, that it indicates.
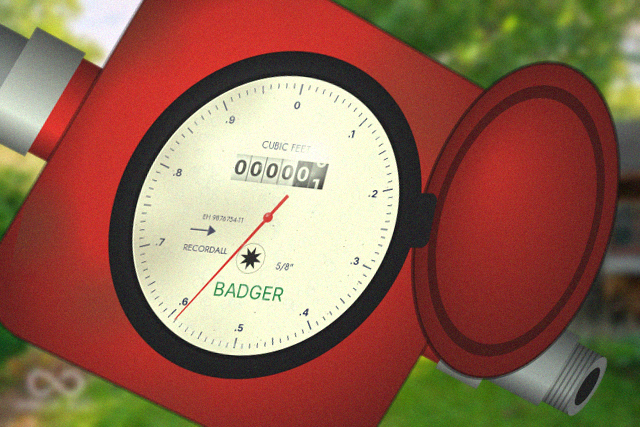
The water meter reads 0.59 ft³
